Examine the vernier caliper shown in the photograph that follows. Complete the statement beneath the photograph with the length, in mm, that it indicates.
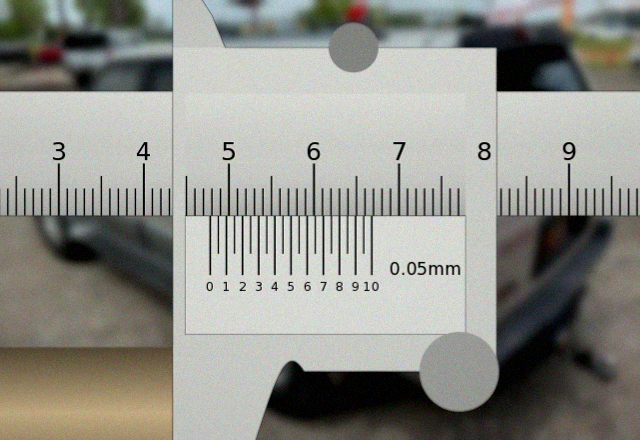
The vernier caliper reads 47.8 mm
